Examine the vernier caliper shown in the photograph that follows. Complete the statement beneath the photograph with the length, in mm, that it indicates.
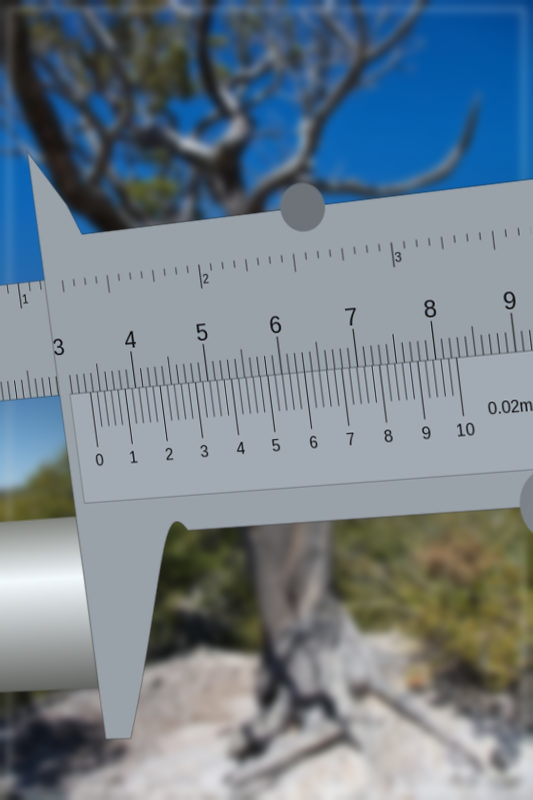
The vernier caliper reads 33.6 mm
